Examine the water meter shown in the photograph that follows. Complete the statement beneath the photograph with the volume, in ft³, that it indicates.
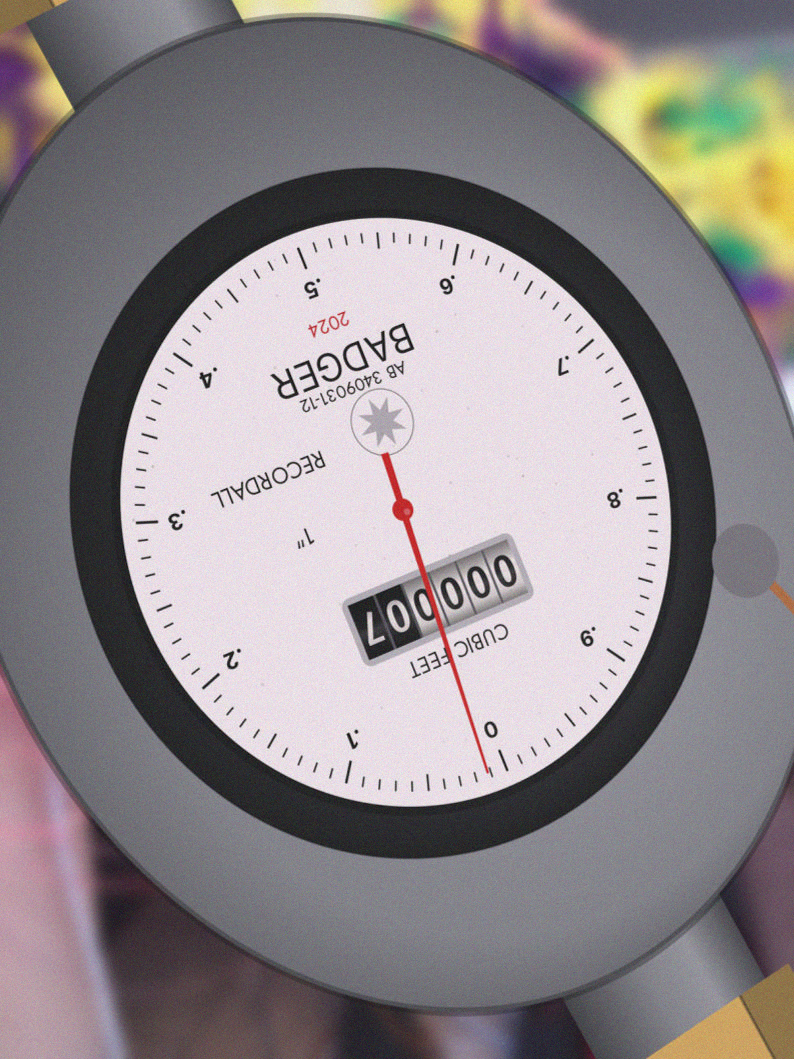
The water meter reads 7.01 ft³
